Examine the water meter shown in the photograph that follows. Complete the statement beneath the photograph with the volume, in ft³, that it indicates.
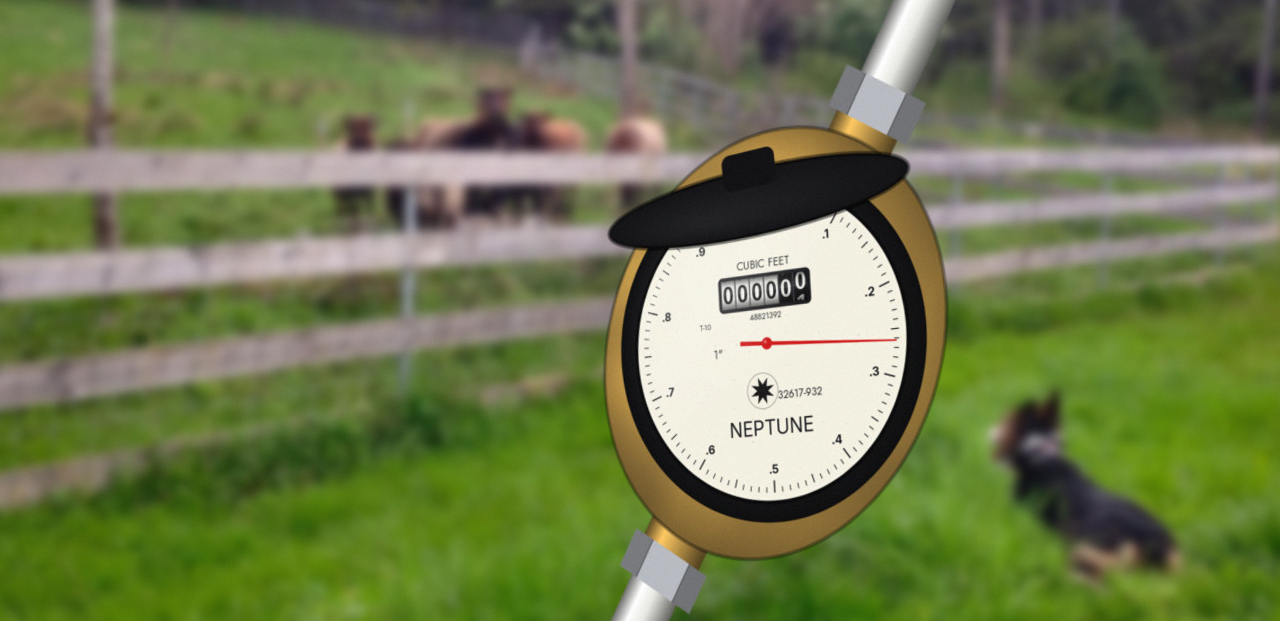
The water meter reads 0.26 ft³
